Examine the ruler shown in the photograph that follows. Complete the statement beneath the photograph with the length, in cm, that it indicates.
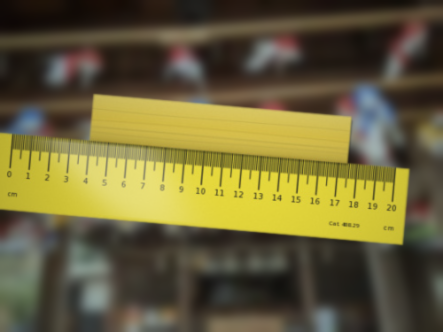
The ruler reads 13.5 cm
